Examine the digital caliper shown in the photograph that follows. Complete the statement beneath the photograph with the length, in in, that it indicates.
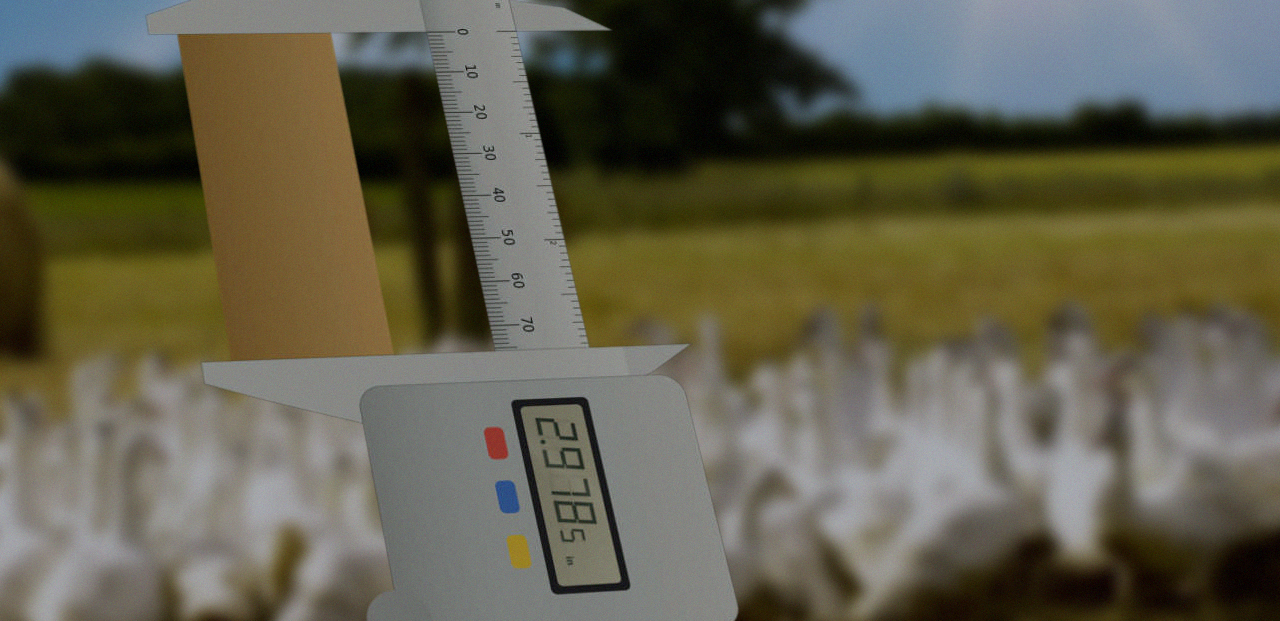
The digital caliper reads 2.9785 in
